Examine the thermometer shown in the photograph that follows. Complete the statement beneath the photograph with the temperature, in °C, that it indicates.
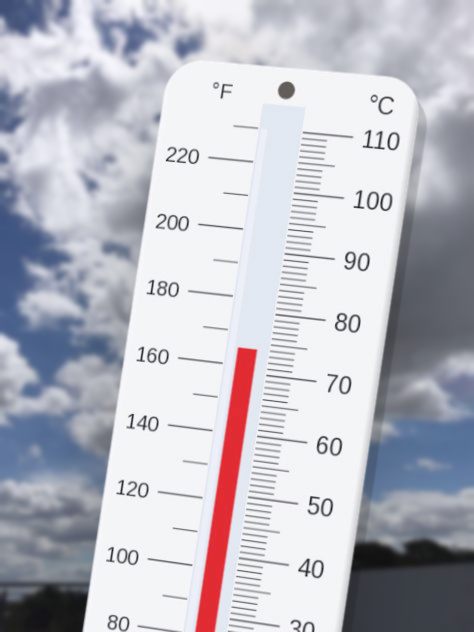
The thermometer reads 74 °C
